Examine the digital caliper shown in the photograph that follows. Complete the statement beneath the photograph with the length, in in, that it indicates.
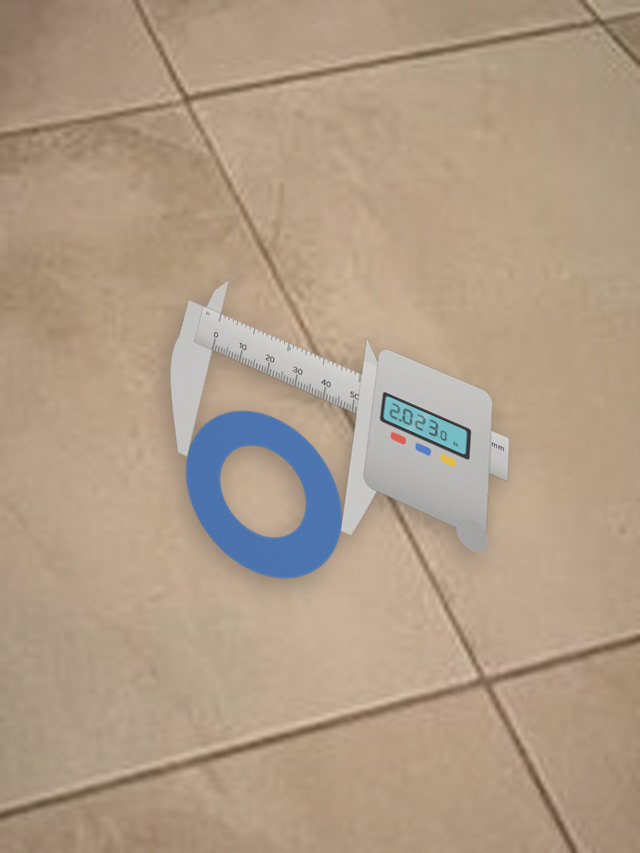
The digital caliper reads 2.0230 in
